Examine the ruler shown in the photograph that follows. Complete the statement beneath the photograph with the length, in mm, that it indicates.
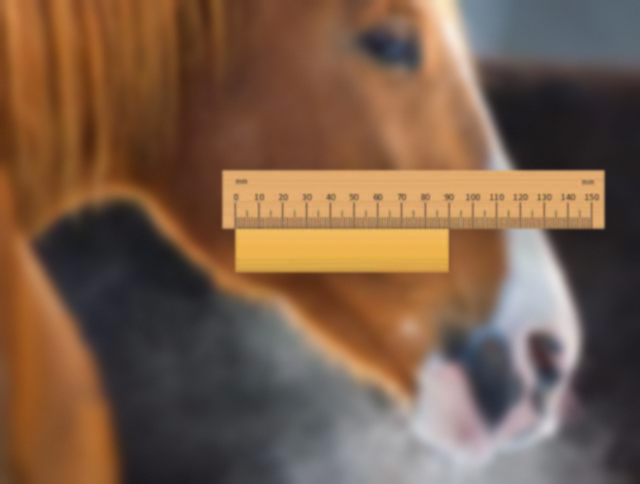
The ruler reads 90 mm
